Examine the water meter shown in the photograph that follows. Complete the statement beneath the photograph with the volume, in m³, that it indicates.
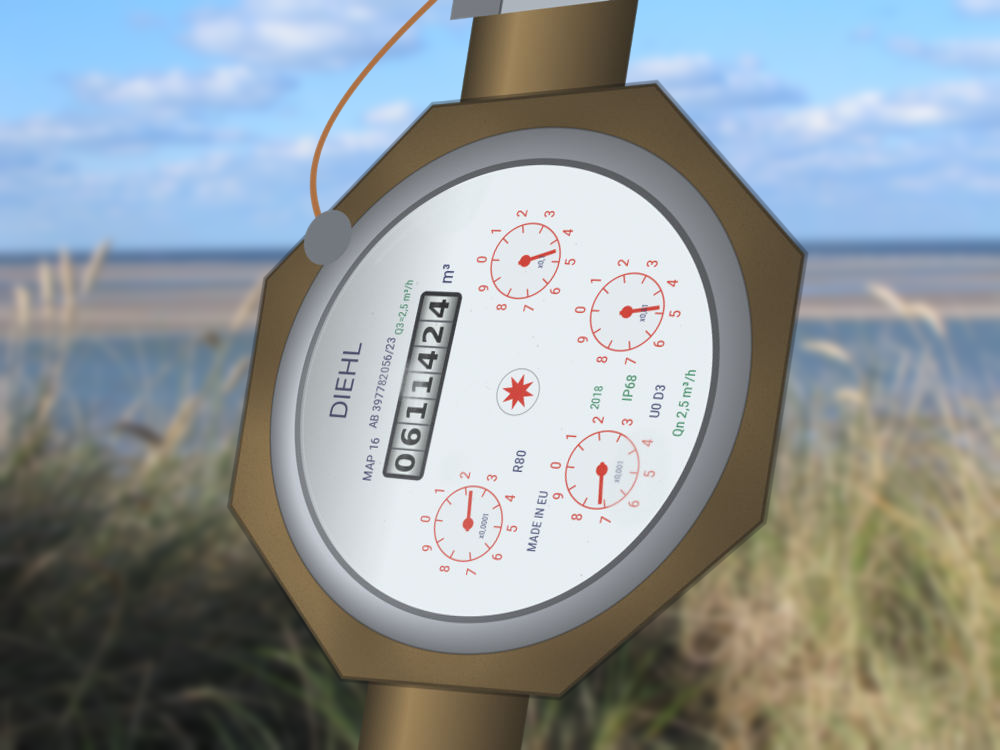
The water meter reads 611424.4472 m³
